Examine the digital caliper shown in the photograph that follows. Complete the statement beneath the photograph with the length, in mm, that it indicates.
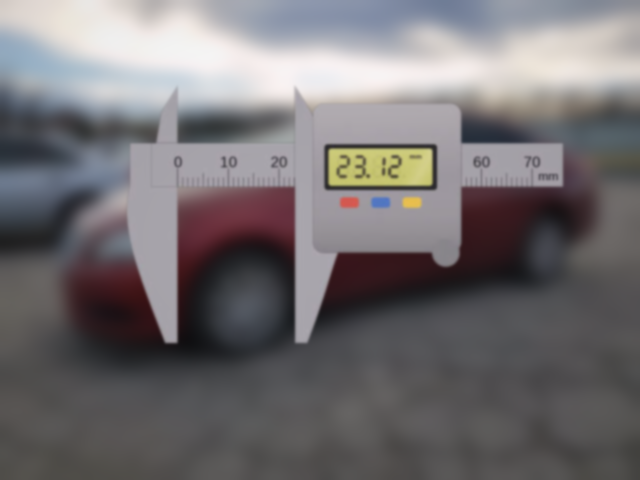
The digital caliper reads 23.12 mm
